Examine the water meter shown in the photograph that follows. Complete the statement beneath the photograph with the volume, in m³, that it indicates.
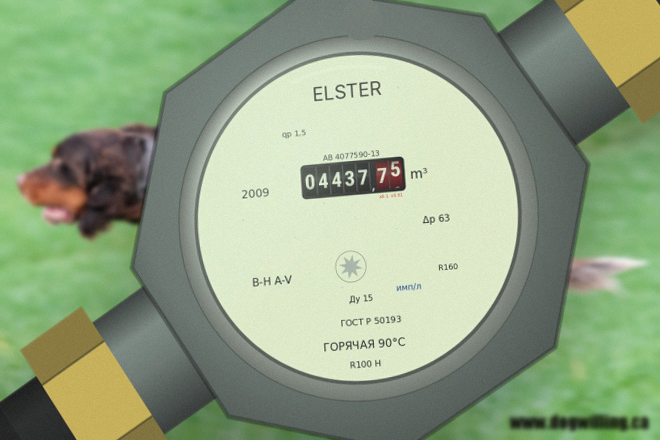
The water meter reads 4437.75 m³
